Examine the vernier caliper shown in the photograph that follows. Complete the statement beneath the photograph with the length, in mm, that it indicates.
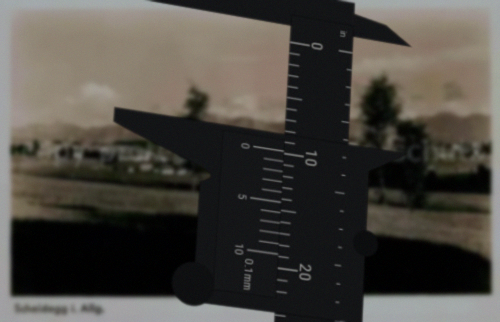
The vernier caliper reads 9.8 mm
